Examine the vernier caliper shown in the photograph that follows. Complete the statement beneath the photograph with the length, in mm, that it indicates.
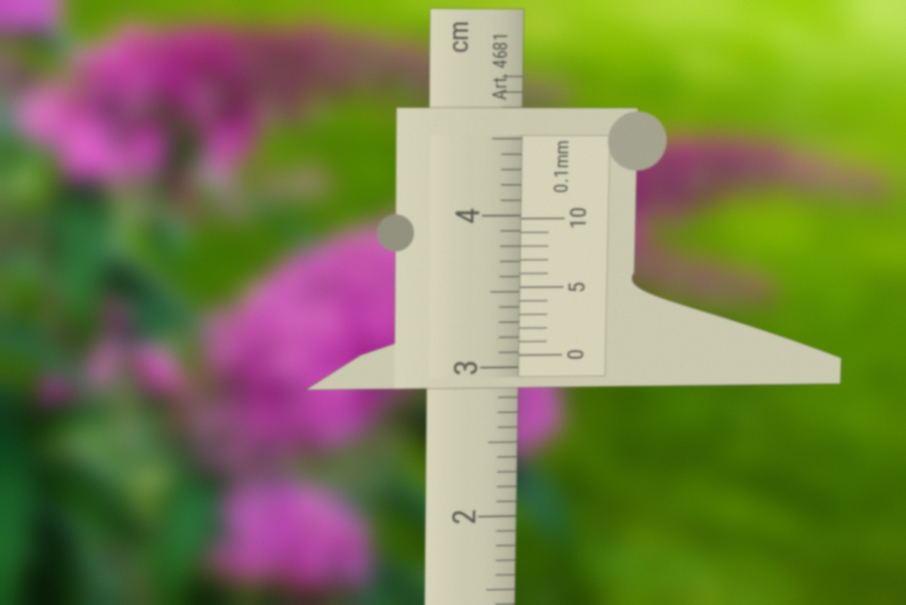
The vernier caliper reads 30.8 mm
